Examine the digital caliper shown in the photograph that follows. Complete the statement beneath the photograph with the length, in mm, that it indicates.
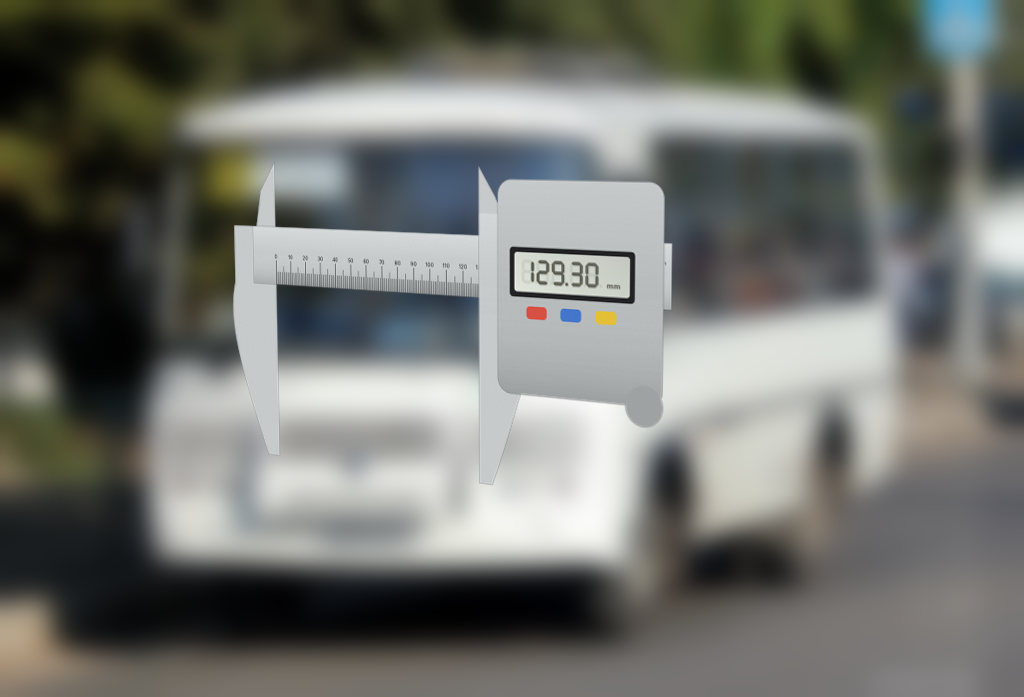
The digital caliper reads 129.30 mm
